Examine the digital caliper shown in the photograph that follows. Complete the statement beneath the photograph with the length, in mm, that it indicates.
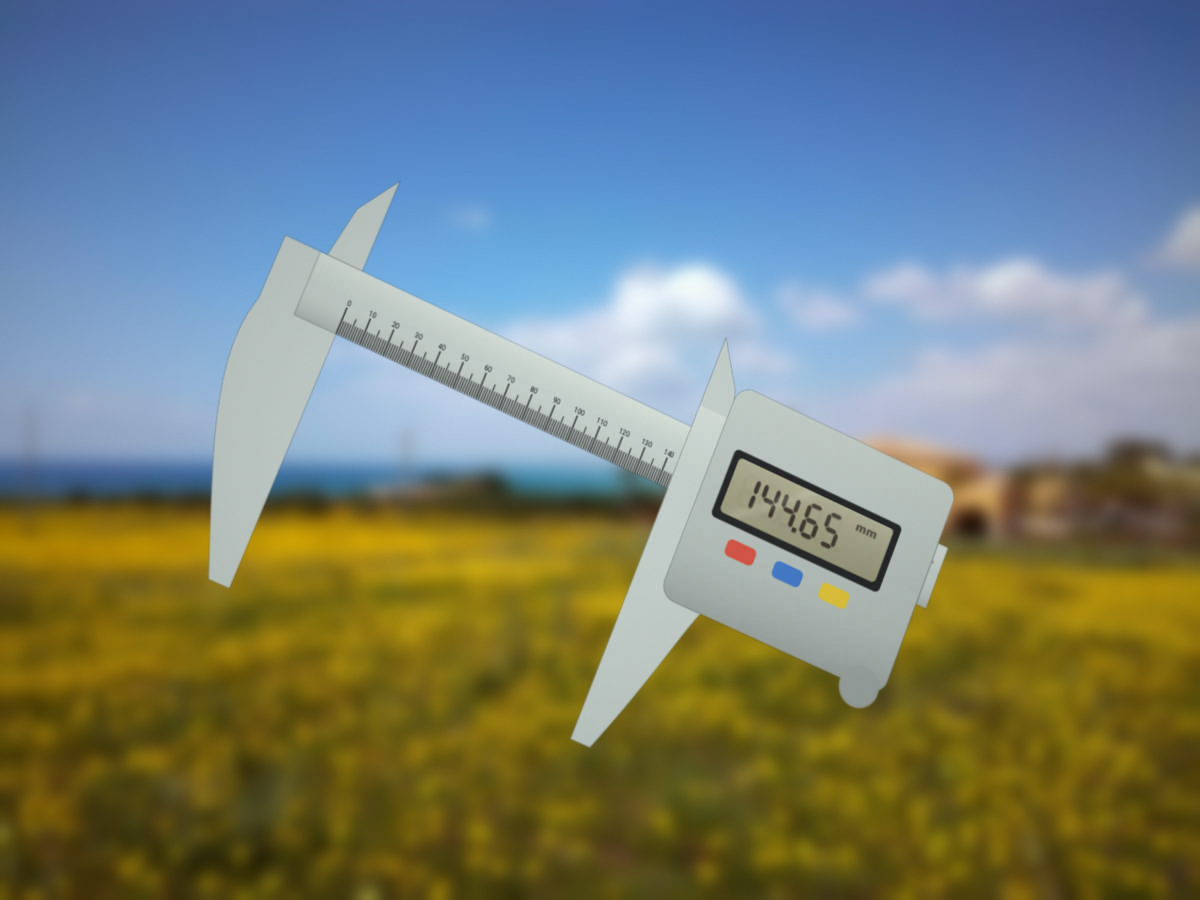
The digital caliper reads 144.65 mm
